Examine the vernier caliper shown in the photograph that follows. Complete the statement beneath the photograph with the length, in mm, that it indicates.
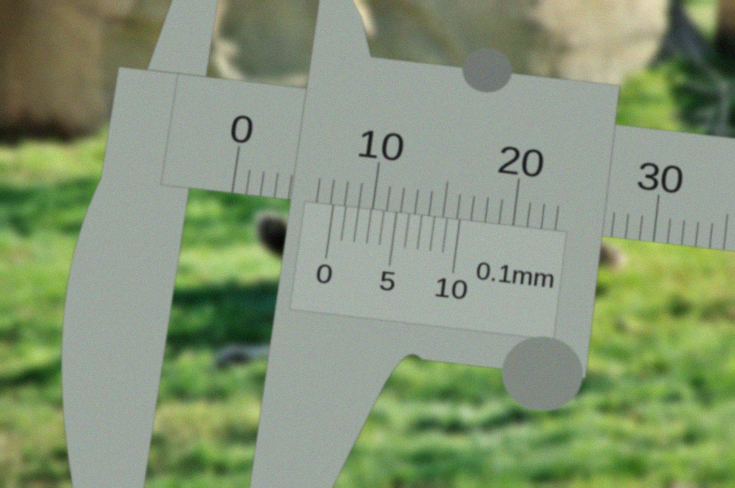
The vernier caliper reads 7.2 mm
